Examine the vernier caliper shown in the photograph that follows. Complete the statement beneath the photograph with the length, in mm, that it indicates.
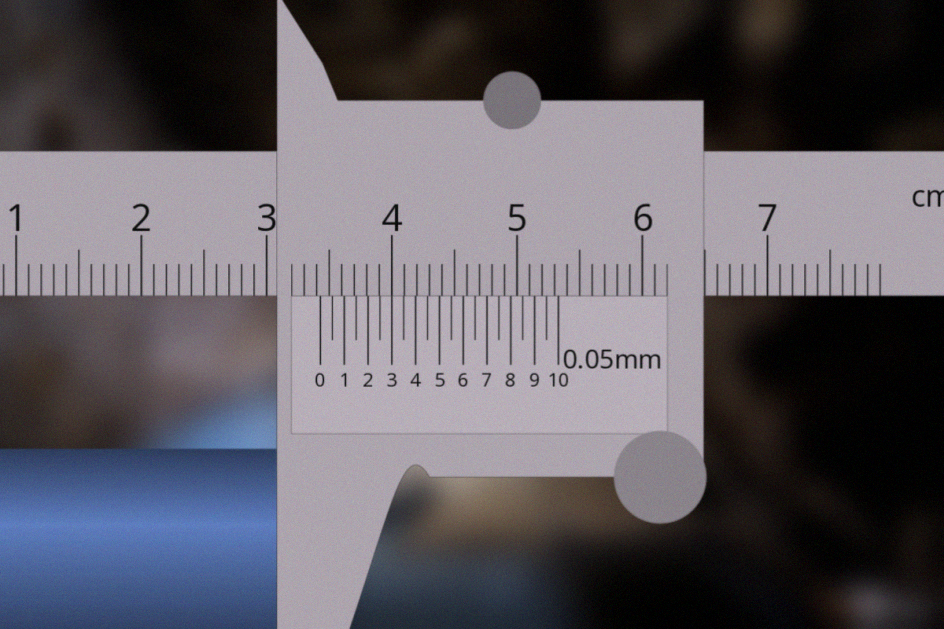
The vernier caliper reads 34.3 mm
